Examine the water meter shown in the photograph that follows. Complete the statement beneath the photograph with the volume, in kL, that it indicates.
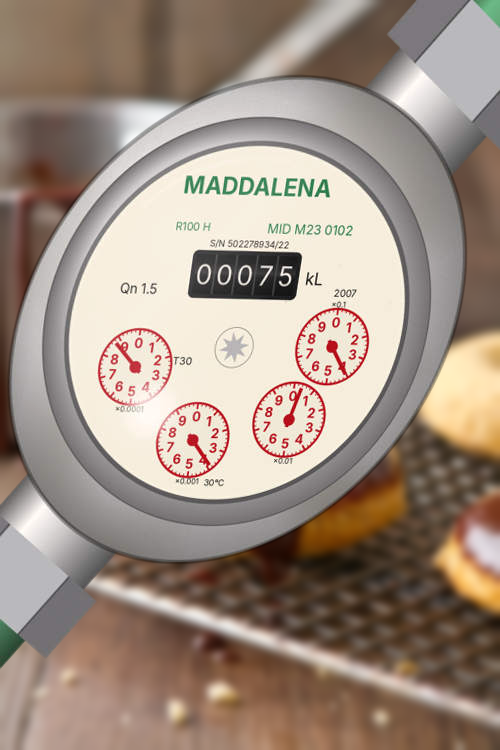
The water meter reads 75.4038 kL
